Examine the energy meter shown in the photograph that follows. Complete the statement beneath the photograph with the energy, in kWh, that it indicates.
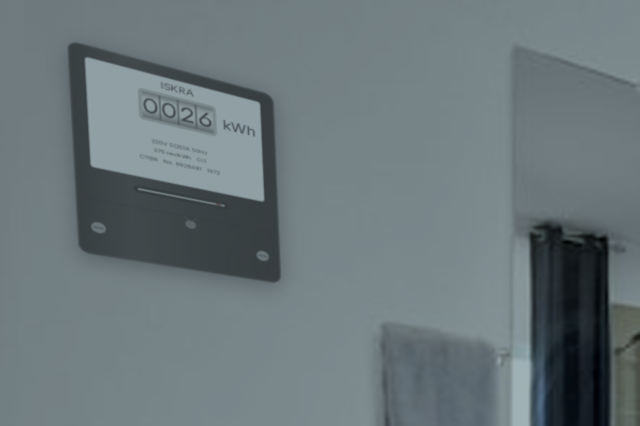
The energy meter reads 26 kWh
